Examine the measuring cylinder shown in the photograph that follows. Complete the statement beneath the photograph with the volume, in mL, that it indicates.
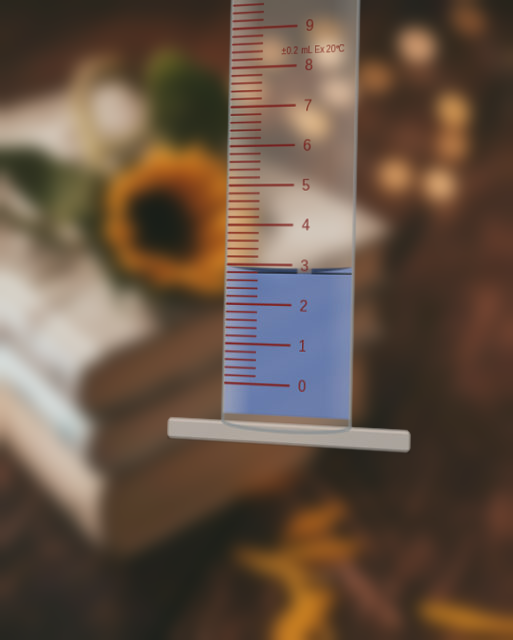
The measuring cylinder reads 2.8 mL
